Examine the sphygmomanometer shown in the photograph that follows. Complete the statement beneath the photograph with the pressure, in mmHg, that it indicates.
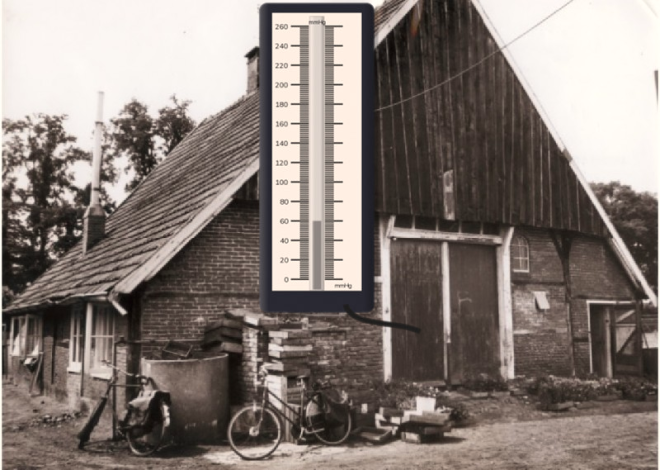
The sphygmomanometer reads 60 mmHg
